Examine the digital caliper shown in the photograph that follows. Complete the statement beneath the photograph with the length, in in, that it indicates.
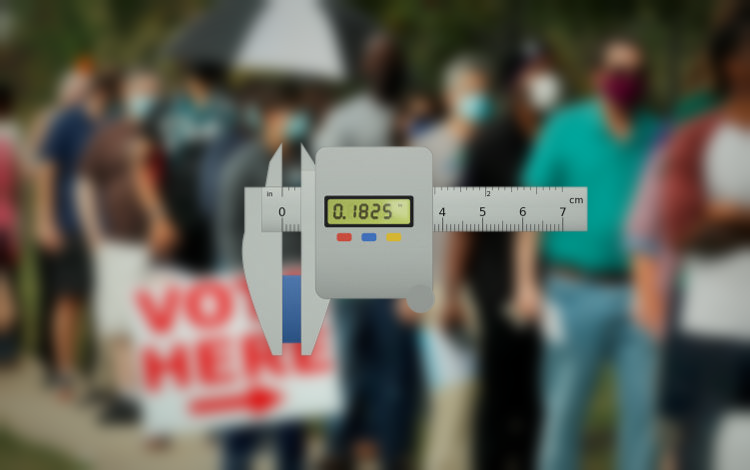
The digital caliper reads 0.1825 in
